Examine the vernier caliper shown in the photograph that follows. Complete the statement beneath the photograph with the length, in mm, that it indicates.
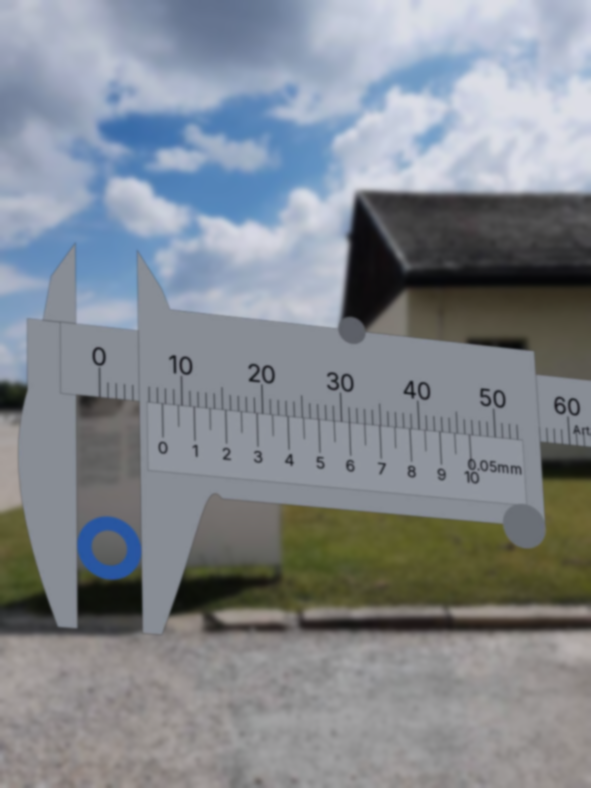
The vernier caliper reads 7.6 mm
